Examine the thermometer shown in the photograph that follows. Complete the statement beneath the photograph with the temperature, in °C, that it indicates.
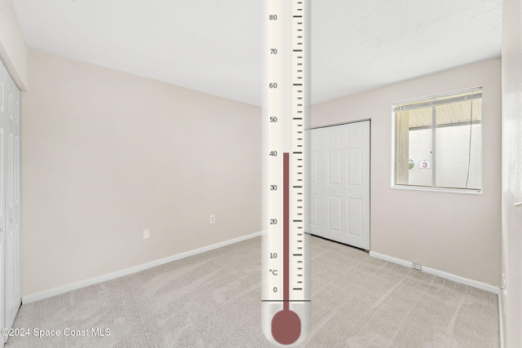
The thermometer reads 40 °C
